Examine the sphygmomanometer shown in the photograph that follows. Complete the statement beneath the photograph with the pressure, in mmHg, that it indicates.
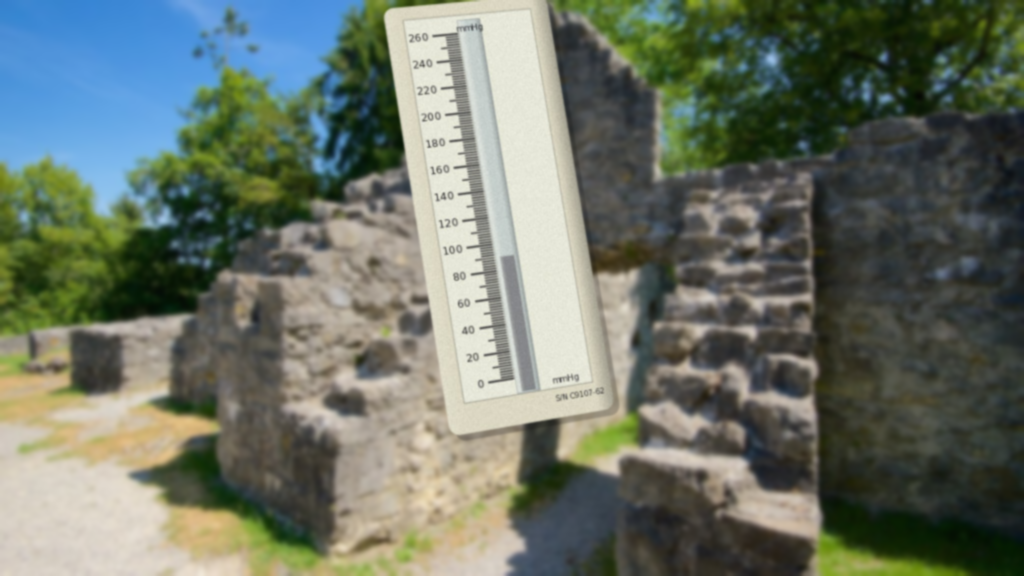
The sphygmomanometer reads 90 mmHg
